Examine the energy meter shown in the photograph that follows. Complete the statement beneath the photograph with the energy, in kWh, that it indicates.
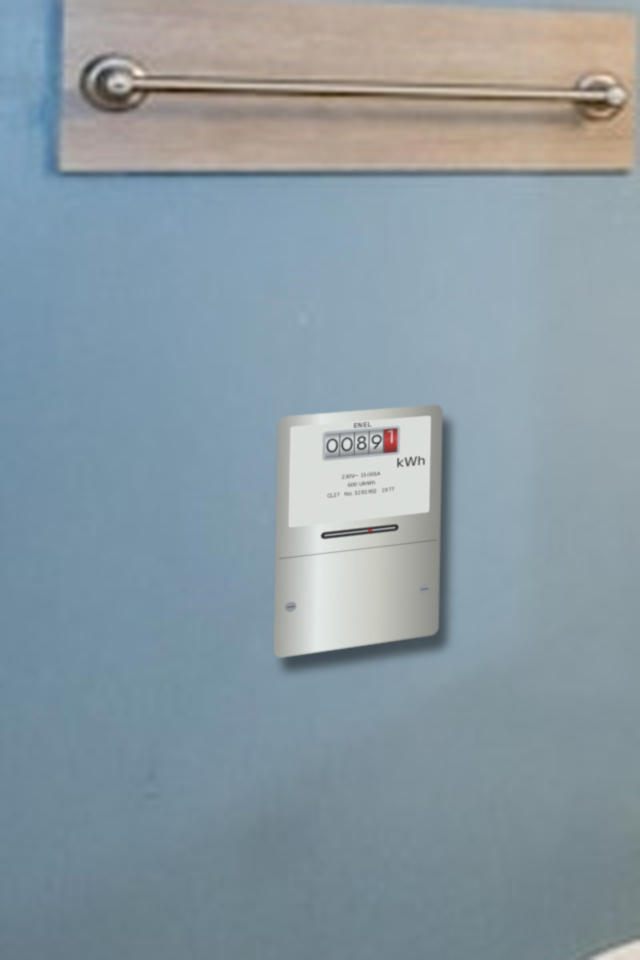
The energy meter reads 89.1 kWh
